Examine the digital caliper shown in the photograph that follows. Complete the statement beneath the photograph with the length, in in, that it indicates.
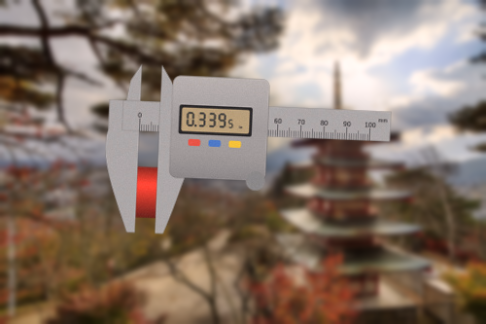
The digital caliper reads 0.3395 in
